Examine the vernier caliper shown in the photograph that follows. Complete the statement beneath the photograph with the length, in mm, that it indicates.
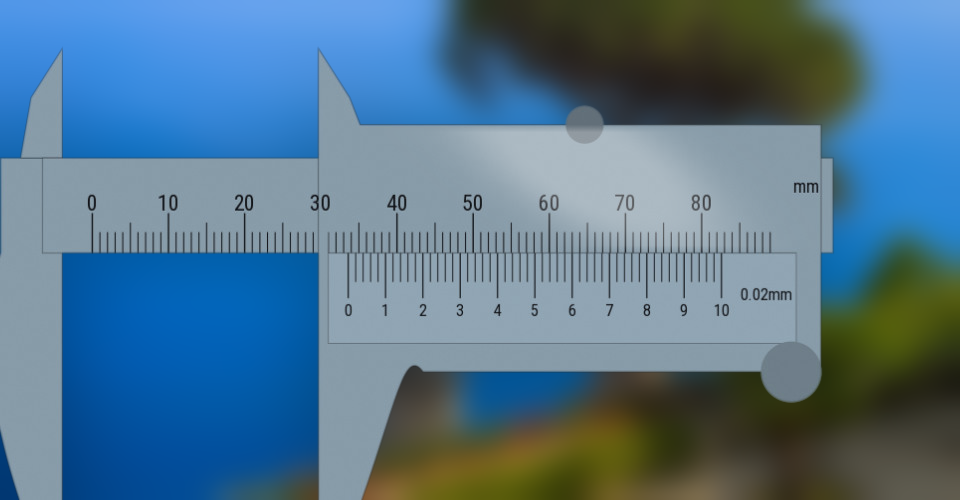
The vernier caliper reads 33.6 mm
